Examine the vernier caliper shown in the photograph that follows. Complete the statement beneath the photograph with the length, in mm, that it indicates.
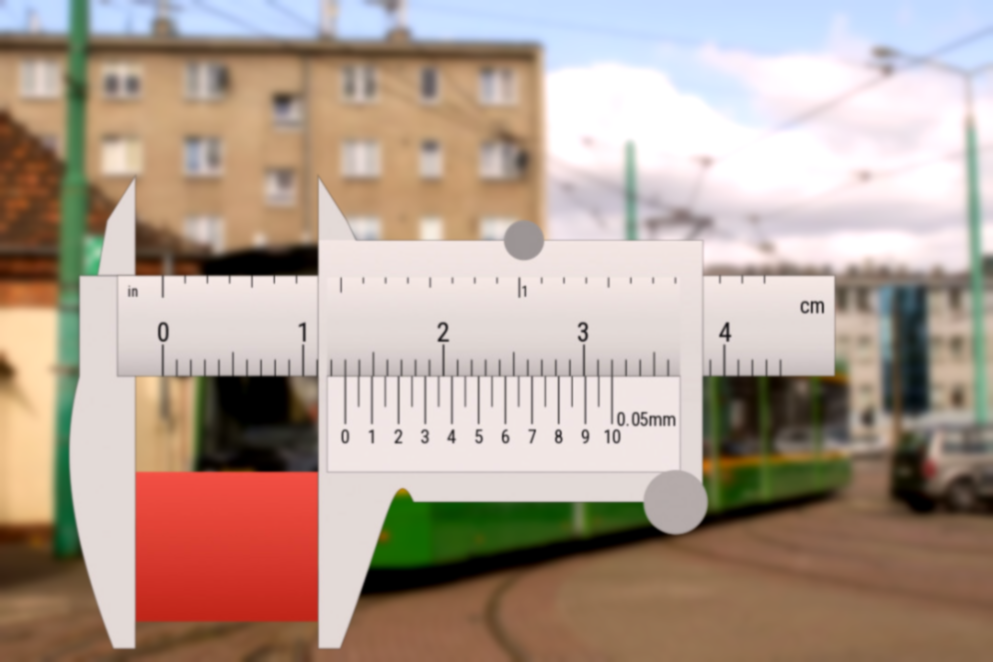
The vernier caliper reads 13.0 mm
